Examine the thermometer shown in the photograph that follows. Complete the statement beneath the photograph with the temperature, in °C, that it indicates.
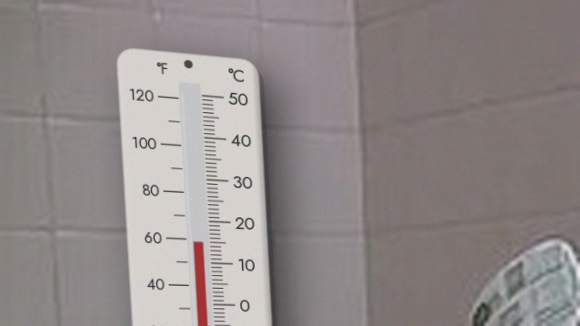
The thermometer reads 15 °C
